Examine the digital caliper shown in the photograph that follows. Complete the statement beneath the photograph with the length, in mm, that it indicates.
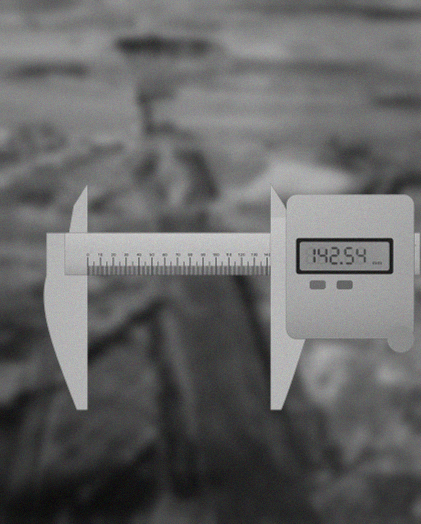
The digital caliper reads 142.54 mm
